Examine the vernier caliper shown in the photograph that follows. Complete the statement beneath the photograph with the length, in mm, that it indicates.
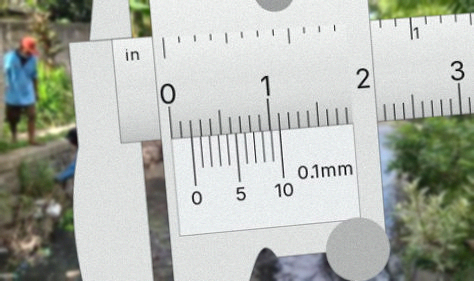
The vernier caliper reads 2.0 mm
